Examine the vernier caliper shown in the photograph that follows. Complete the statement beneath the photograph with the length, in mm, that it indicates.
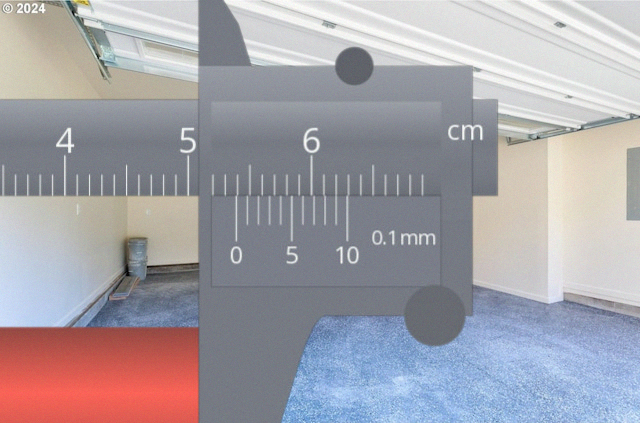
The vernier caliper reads 53.9 mm
